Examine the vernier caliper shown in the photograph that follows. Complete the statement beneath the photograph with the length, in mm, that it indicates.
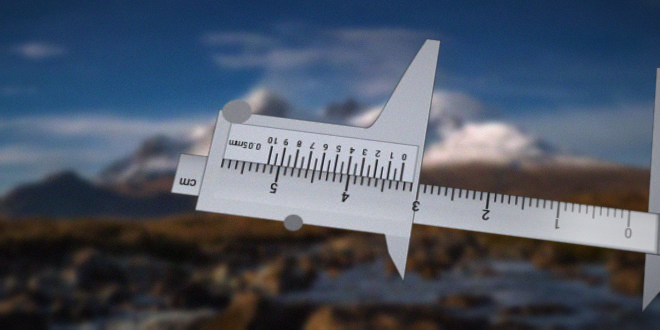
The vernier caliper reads 32.6 mm
